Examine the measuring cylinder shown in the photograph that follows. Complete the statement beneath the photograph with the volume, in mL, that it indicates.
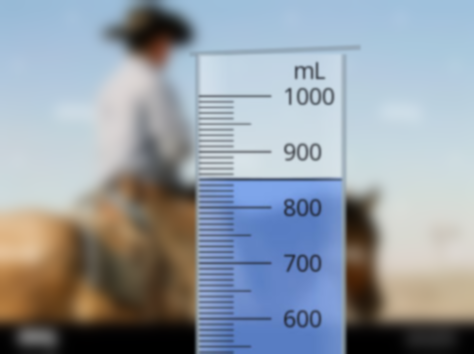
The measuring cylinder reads 850 mL
